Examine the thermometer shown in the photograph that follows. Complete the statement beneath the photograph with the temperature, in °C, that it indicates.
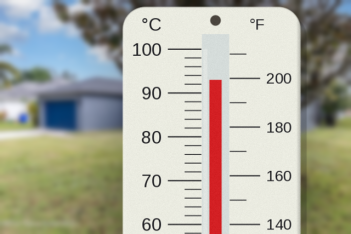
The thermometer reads 93 °C
